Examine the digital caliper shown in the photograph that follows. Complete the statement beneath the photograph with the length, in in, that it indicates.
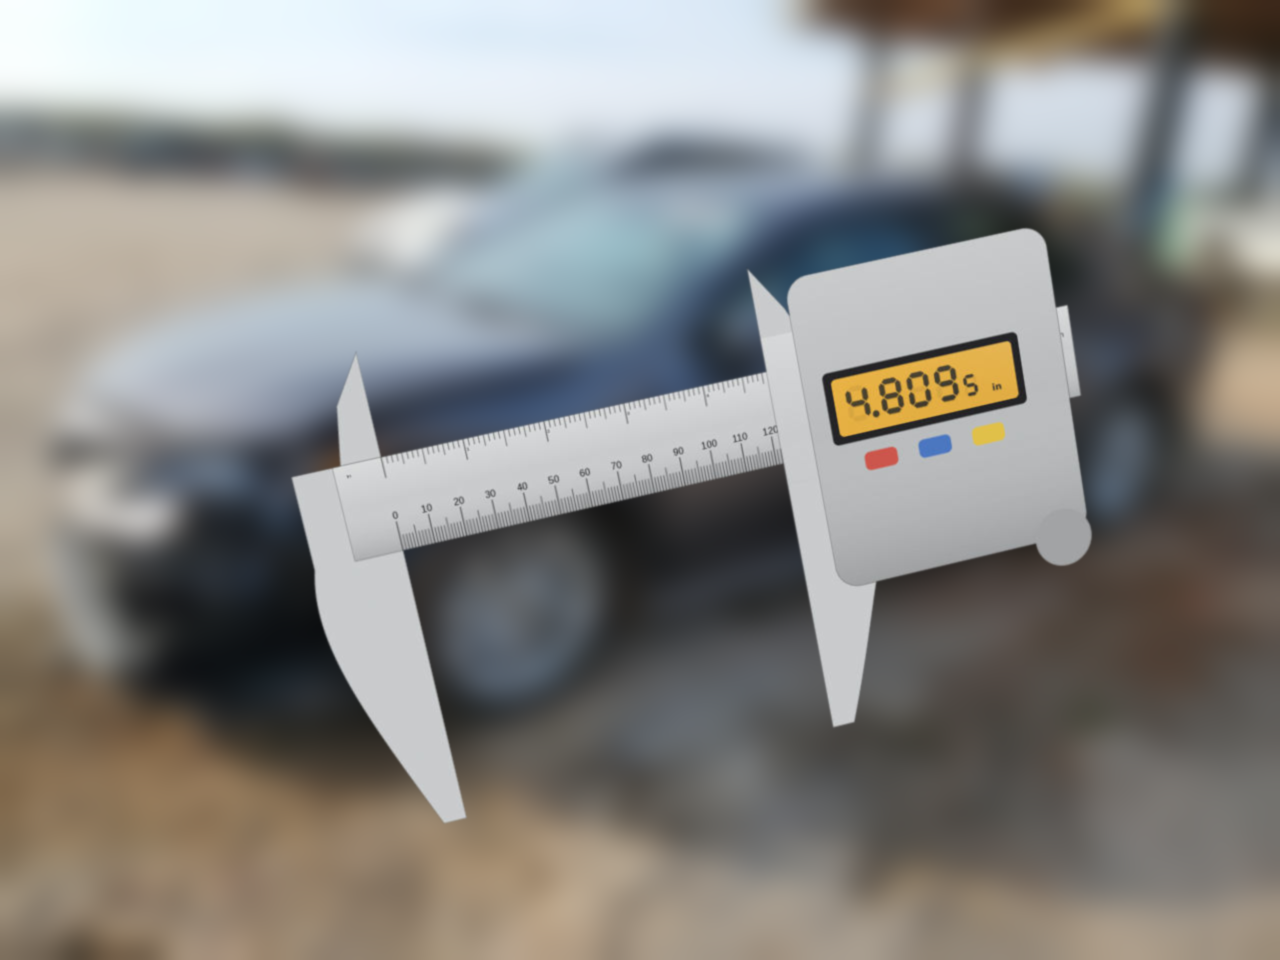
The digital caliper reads 4.8095 in
